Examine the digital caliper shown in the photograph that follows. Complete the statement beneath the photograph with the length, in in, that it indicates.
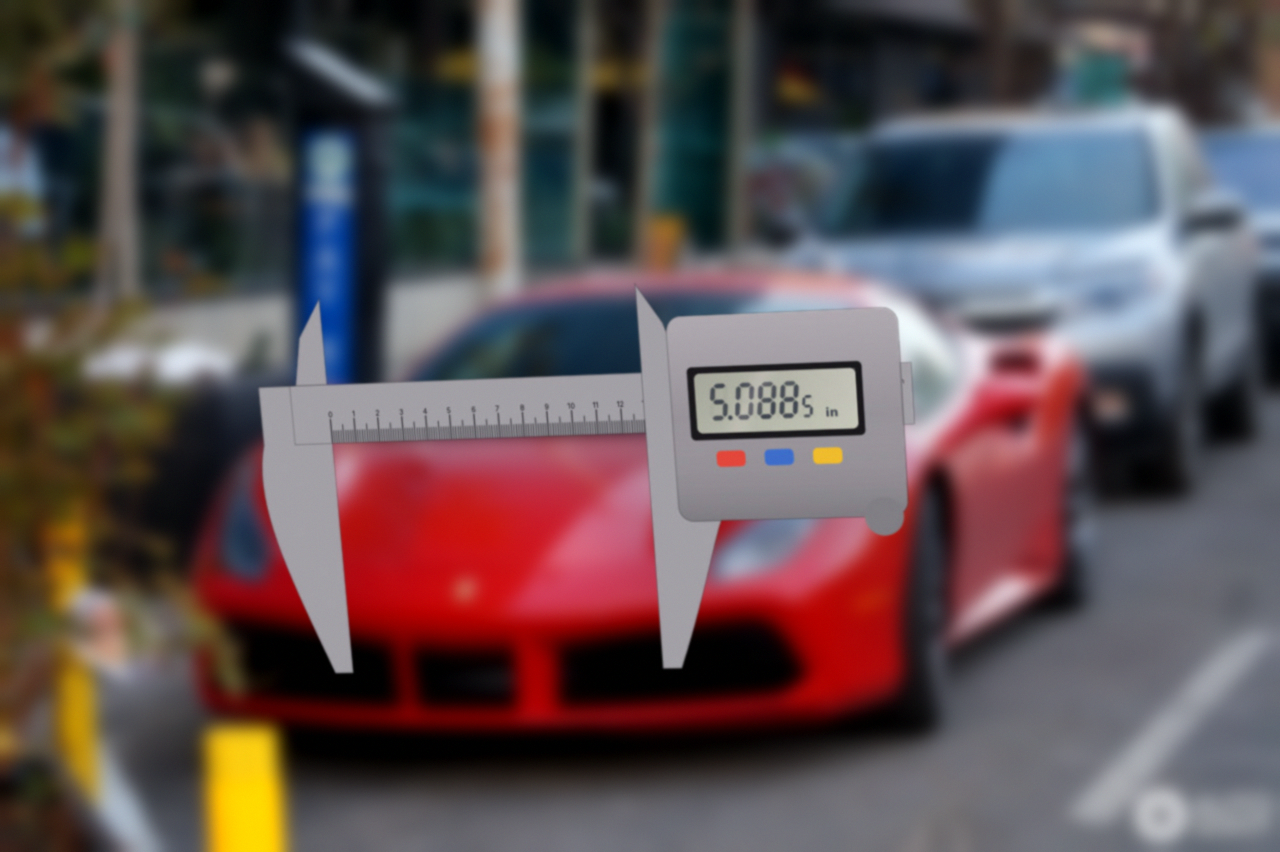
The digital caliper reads 5.0885 in
